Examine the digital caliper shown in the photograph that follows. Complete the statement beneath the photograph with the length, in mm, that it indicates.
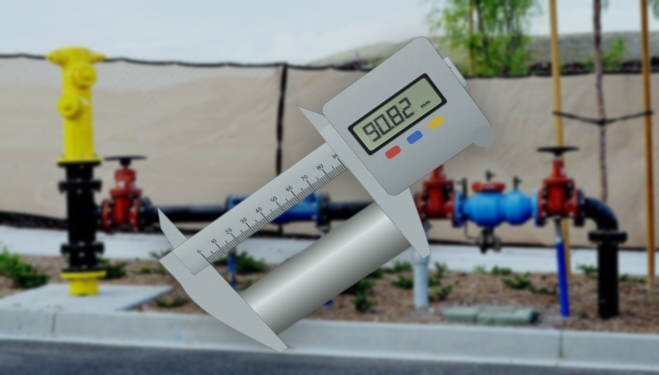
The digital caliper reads 90.82 mm
